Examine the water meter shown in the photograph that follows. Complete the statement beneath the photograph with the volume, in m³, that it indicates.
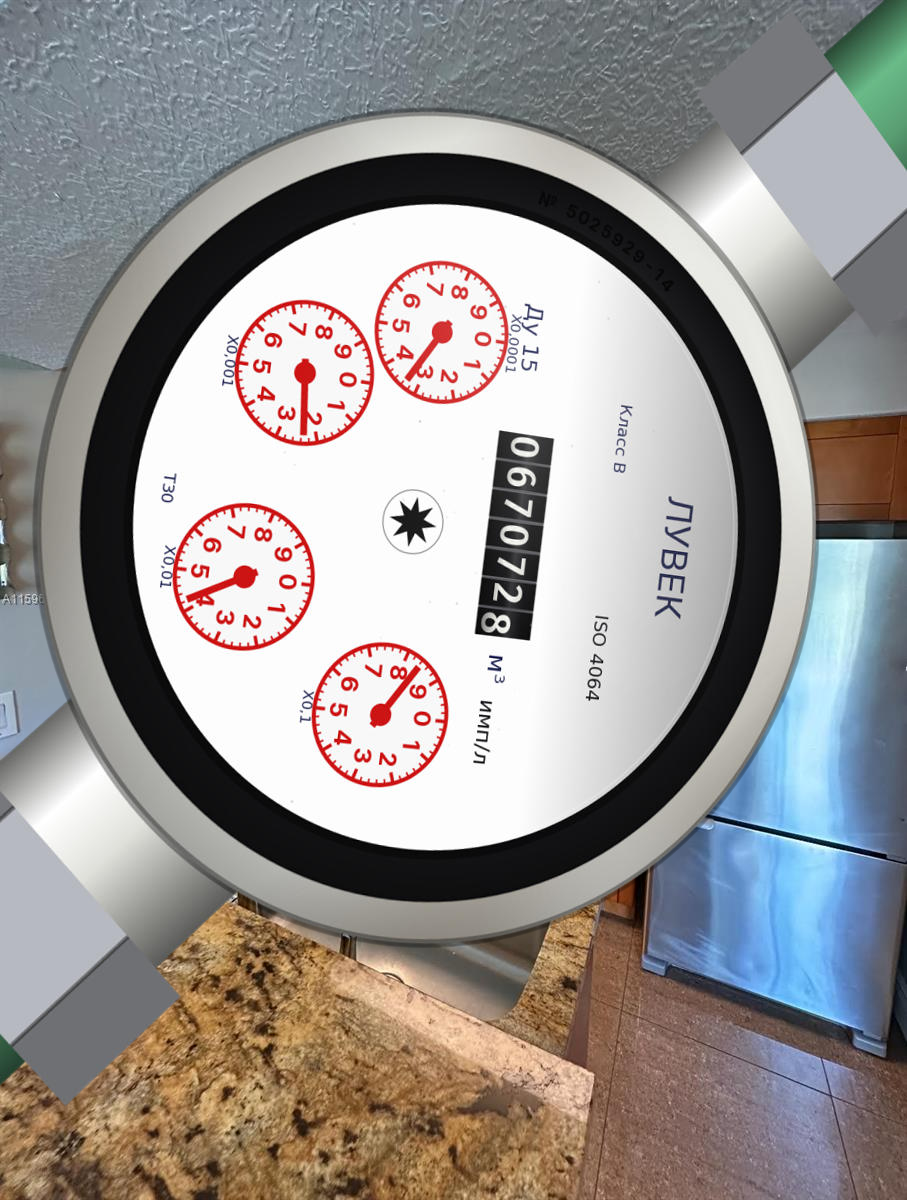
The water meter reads 670727.8423 m³
